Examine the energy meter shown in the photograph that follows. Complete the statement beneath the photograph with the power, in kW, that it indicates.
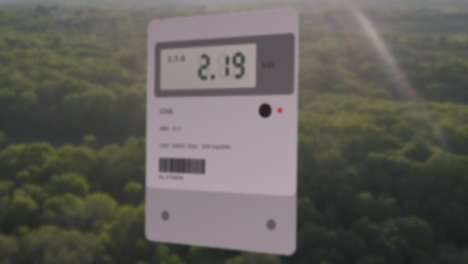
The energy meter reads 2.19 kW
